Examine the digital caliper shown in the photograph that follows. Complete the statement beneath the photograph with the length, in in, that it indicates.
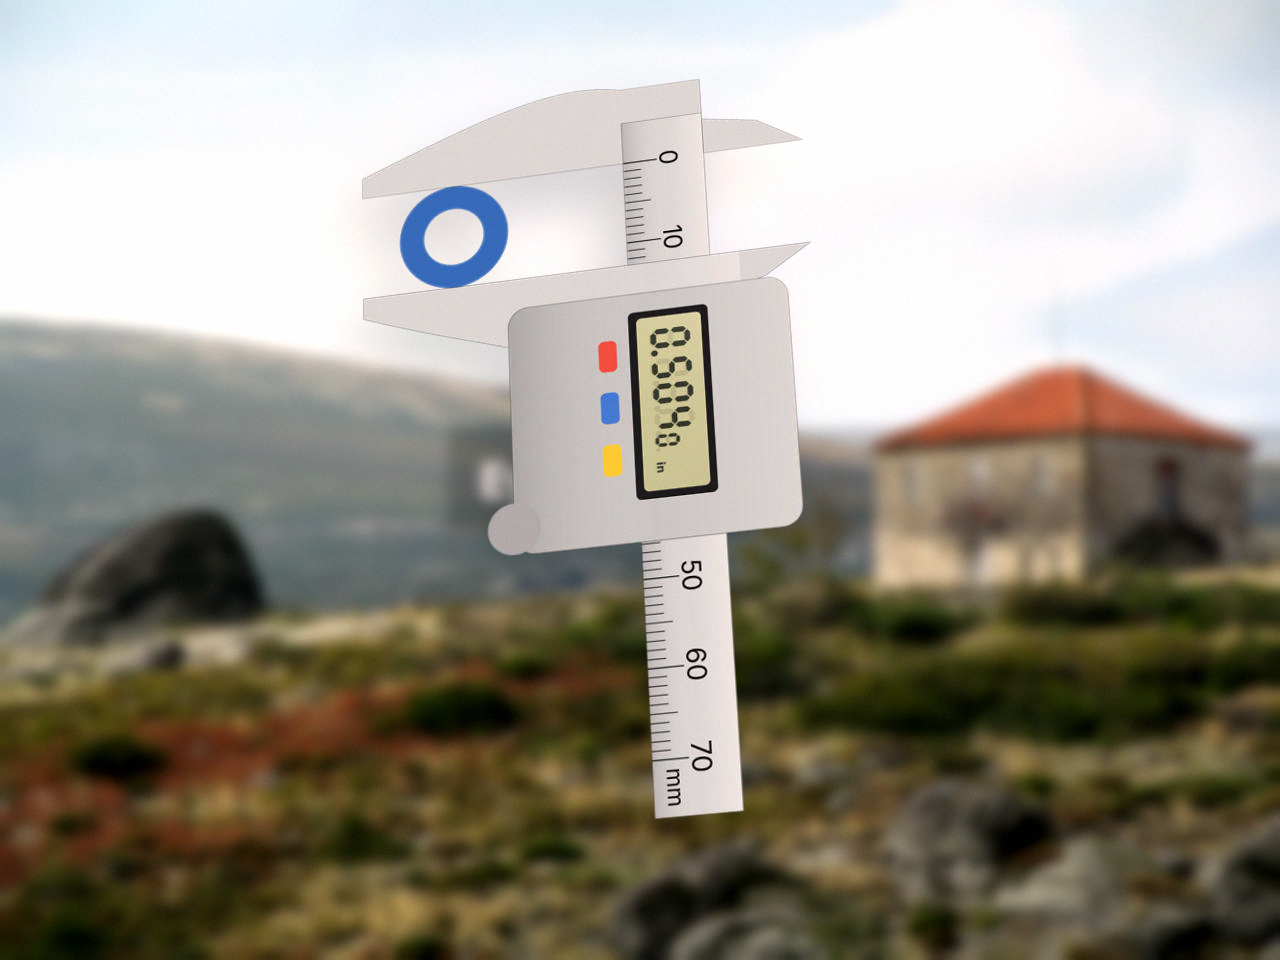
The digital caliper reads 0.5040 in
